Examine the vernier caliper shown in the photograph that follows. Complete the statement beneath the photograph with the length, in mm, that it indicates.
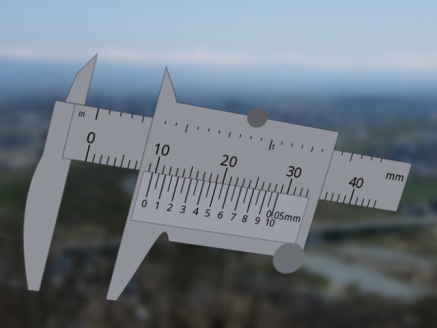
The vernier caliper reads 9.6 mm
